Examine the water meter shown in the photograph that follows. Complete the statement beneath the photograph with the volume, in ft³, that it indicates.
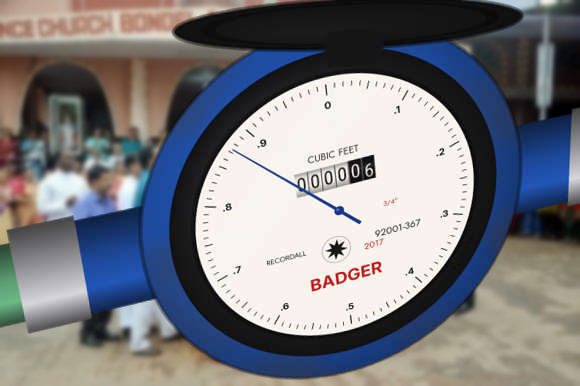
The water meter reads 5.87 ft³
